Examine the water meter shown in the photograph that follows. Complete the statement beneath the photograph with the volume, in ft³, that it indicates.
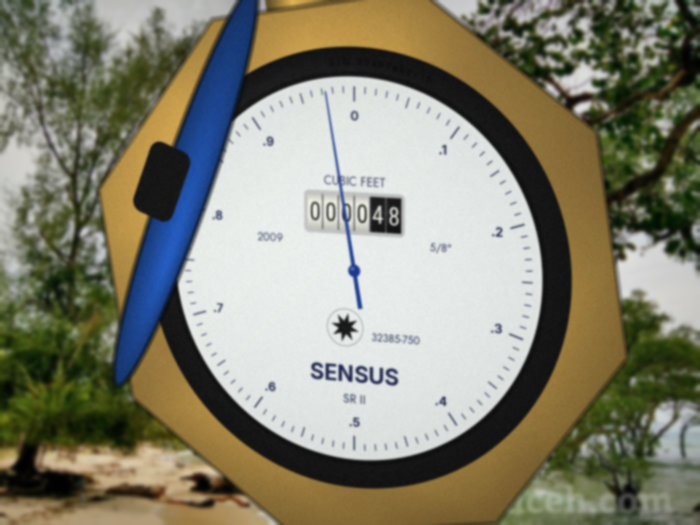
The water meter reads 47.97 ft³
